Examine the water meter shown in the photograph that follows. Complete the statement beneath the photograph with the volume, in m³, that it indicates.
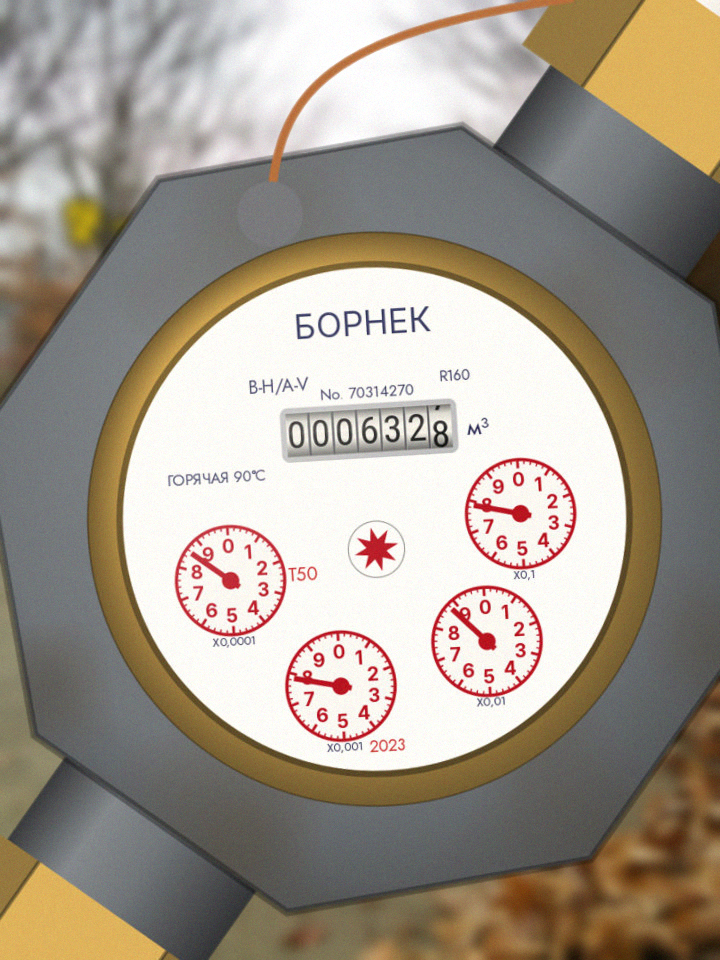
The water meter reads 6327.7878 m³
